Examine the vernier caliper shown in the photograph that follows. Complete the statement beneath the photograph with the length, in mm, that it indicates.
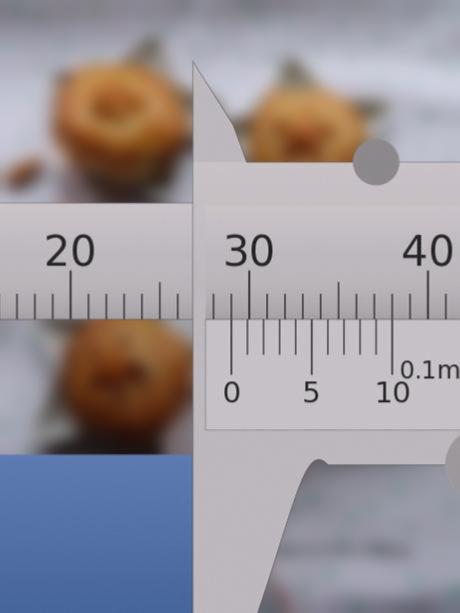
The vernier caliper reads 29.0 mm
